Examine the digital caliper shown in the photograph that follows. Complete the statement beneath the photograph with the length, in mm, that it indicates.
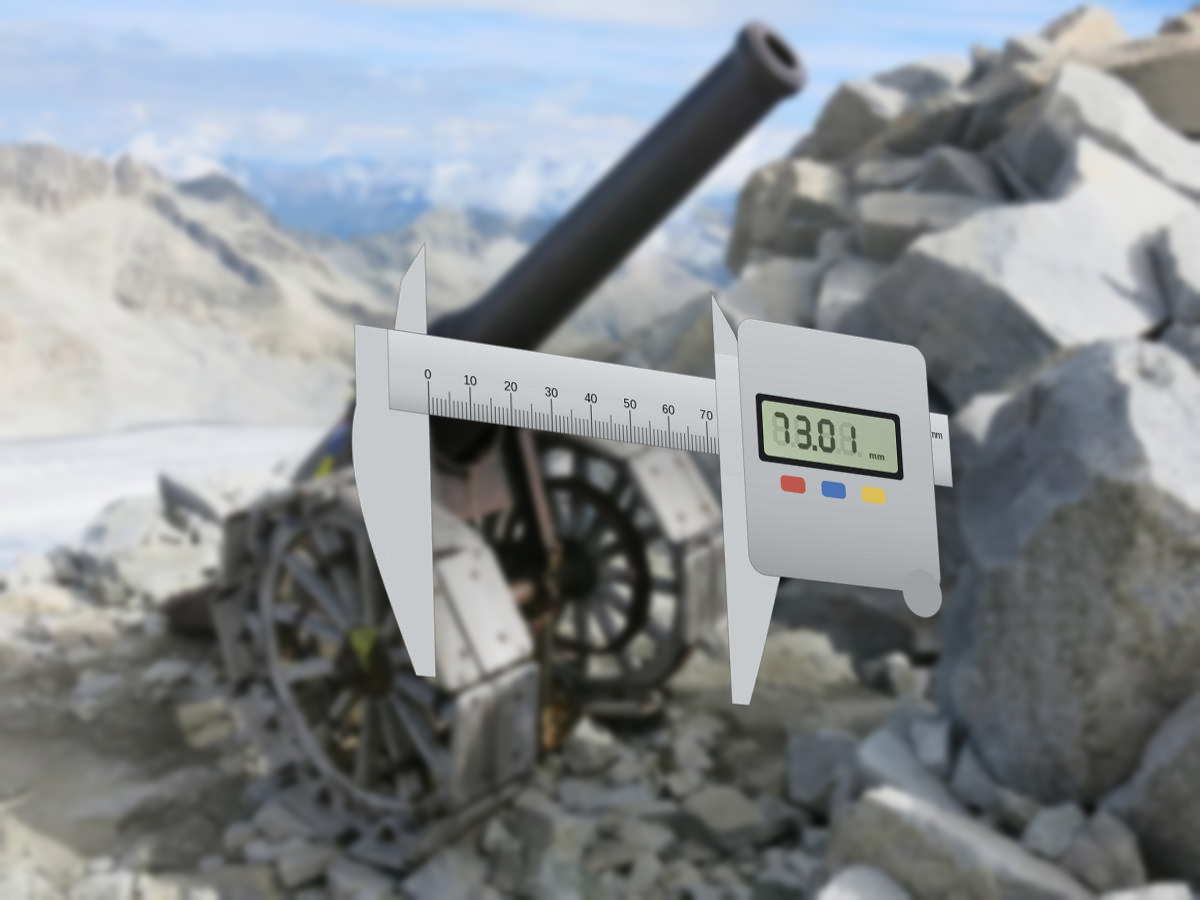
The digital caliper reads 73.01 mm
